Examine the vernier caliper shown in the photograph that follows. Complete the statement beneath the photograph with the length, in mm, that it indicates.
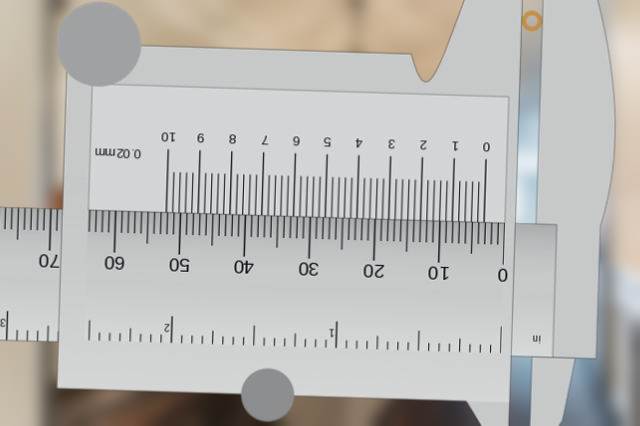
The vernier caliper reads 3.2 mm
